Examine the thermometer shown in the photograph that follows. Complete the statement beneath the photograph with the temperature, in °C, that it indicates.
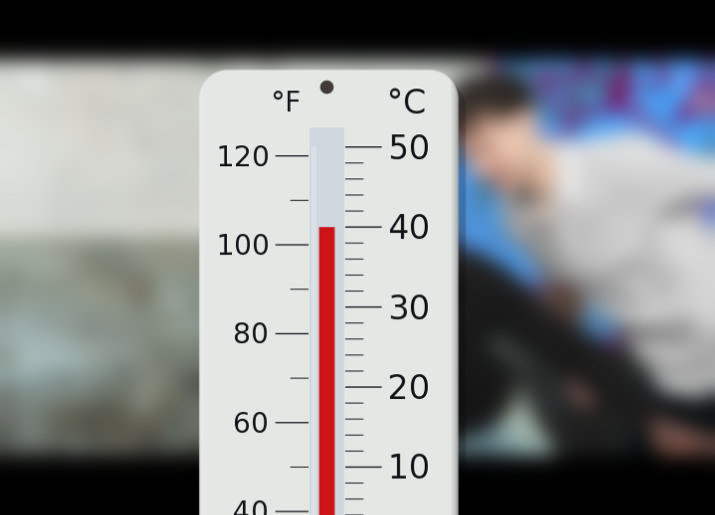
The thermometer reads 40 °C
